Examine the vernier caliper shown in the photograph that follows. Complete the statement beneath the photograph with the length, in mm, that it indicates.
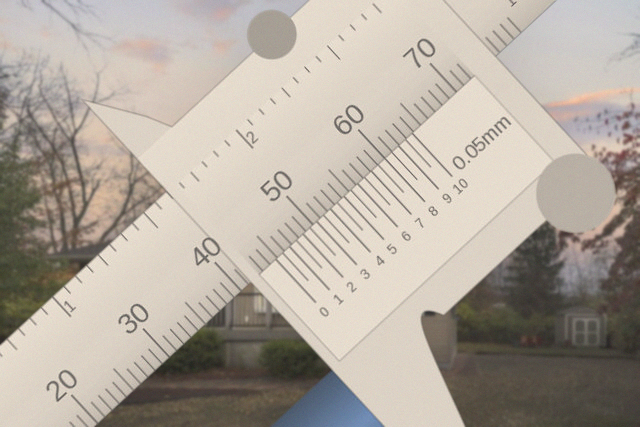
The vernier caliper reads 44.8 mm
